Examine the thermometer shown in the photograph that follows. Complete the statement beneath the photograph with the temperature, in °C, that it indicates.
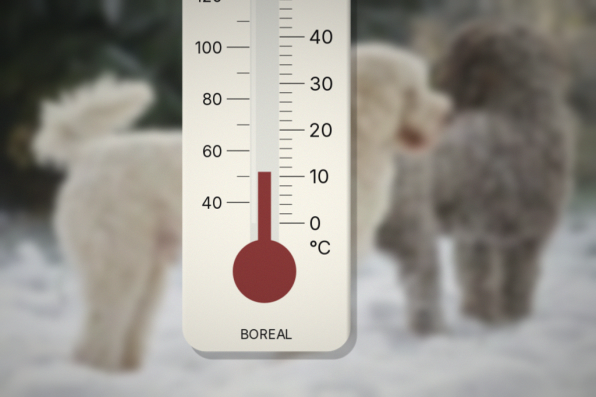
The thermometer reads 11 °C
